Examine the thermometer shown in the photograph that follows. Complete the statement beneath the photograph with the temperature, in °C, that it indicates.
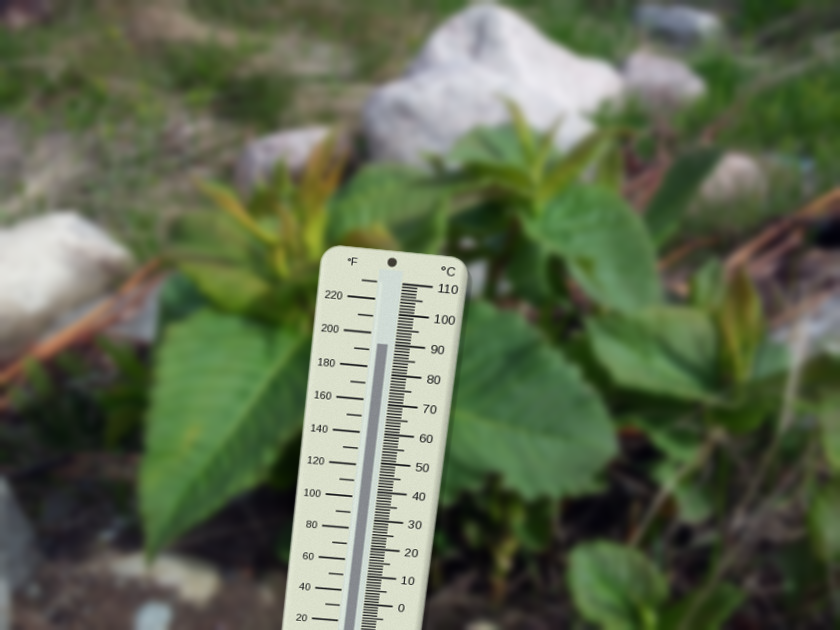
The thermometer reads 90 °C
